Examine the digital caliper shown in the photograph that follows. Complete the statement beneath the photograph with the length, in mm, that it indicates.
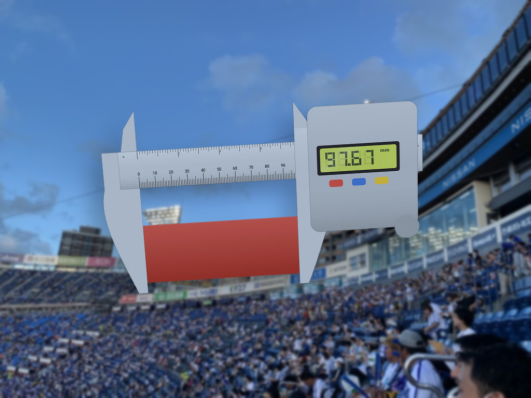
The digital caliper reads 97.67 mm
